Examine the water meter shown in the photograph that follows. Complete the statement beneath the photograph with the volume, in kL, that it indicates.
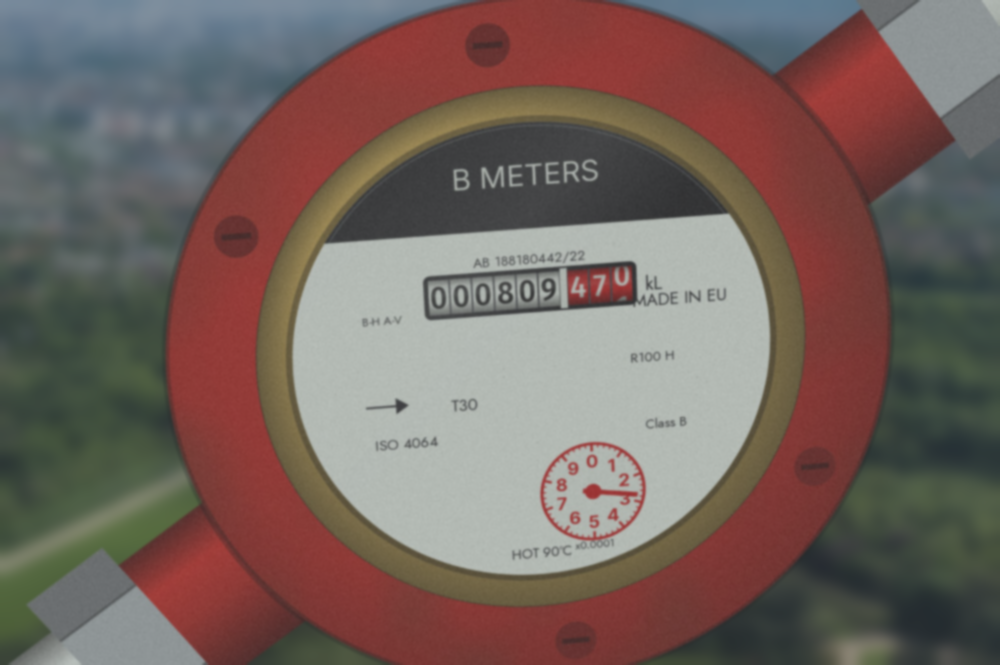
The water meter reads 809.4702 kL
